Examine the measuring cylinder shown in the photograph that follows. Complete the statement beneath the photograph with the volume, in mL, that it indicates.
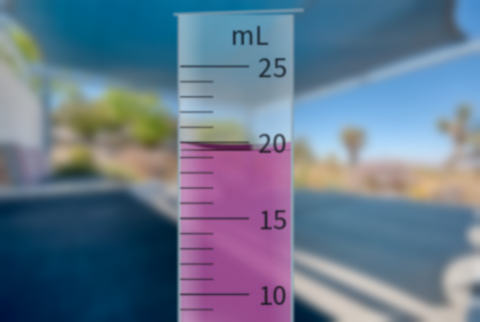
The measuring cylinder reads 19.5 mL
